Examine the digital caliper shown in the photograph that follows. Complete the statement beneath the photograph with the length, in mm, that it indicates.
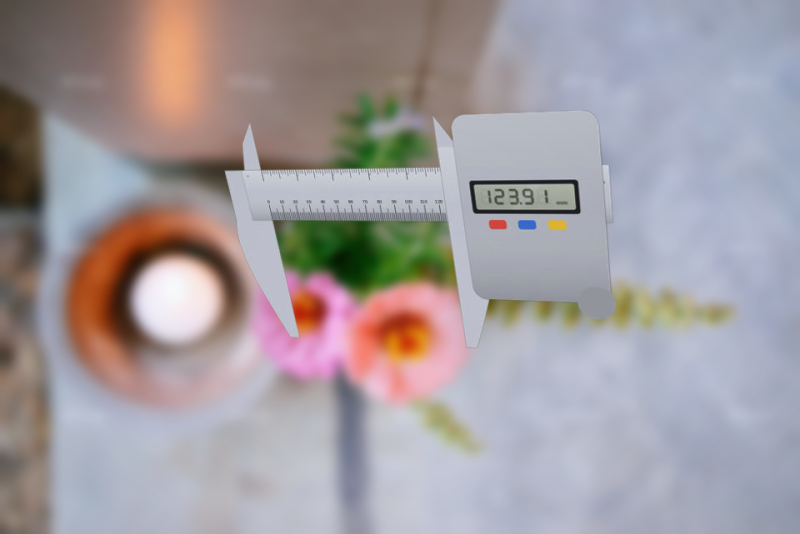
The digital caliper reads 123.91 mm
